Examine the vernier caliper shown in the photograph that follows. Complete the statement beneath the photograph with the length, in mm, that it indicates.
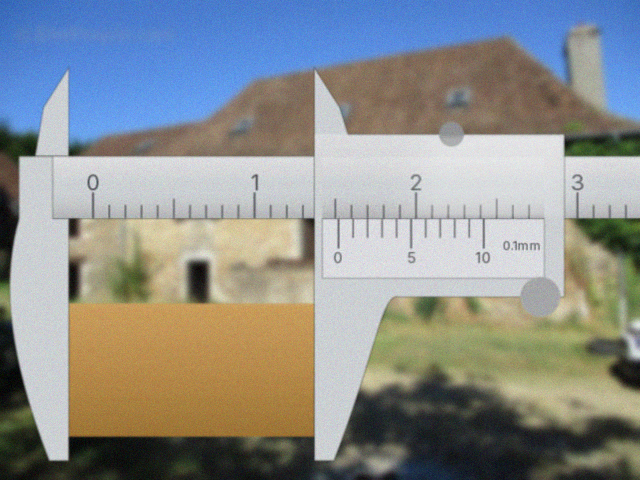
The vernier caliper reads 15.2 mm
